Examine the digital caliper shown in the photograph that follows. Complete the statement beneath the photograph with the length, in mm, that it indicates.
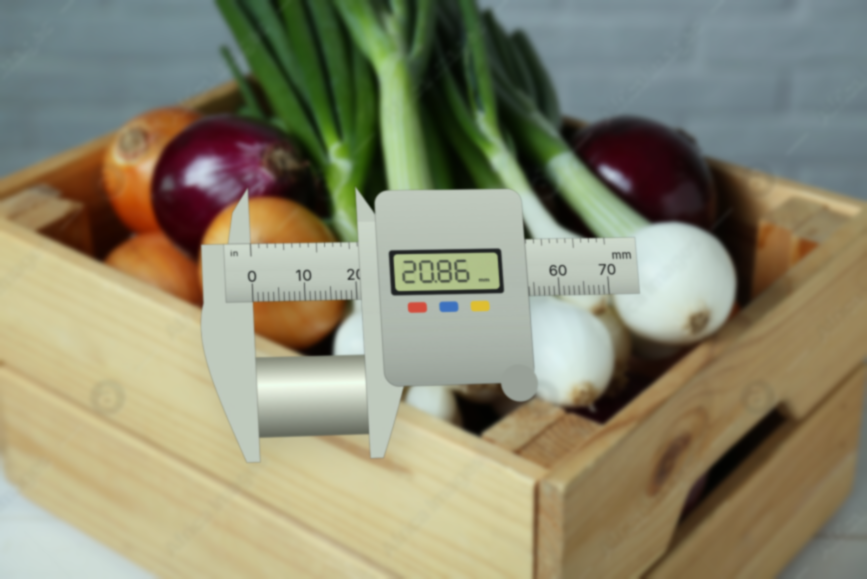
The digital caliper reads 20.86 mm
